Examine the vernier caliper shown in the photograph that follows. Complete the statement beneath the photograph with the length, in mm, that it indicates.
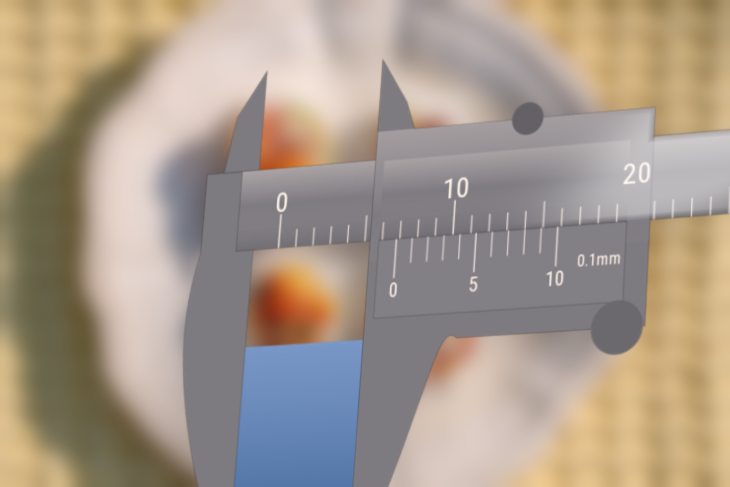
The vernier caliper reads 6.8 mm
